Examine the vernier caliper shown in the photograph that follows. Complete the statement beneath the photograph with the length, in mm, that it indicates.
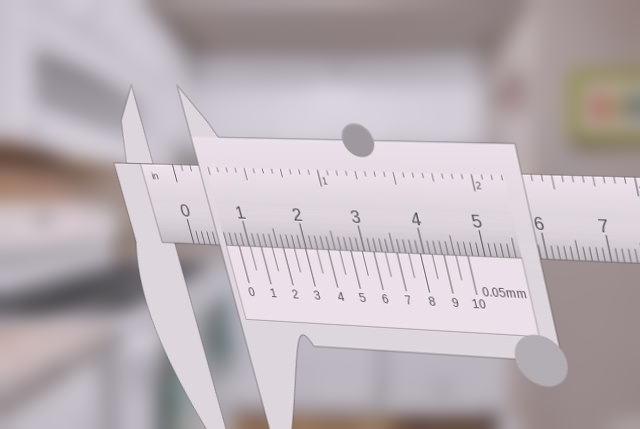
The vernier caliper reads 8.2 mm
